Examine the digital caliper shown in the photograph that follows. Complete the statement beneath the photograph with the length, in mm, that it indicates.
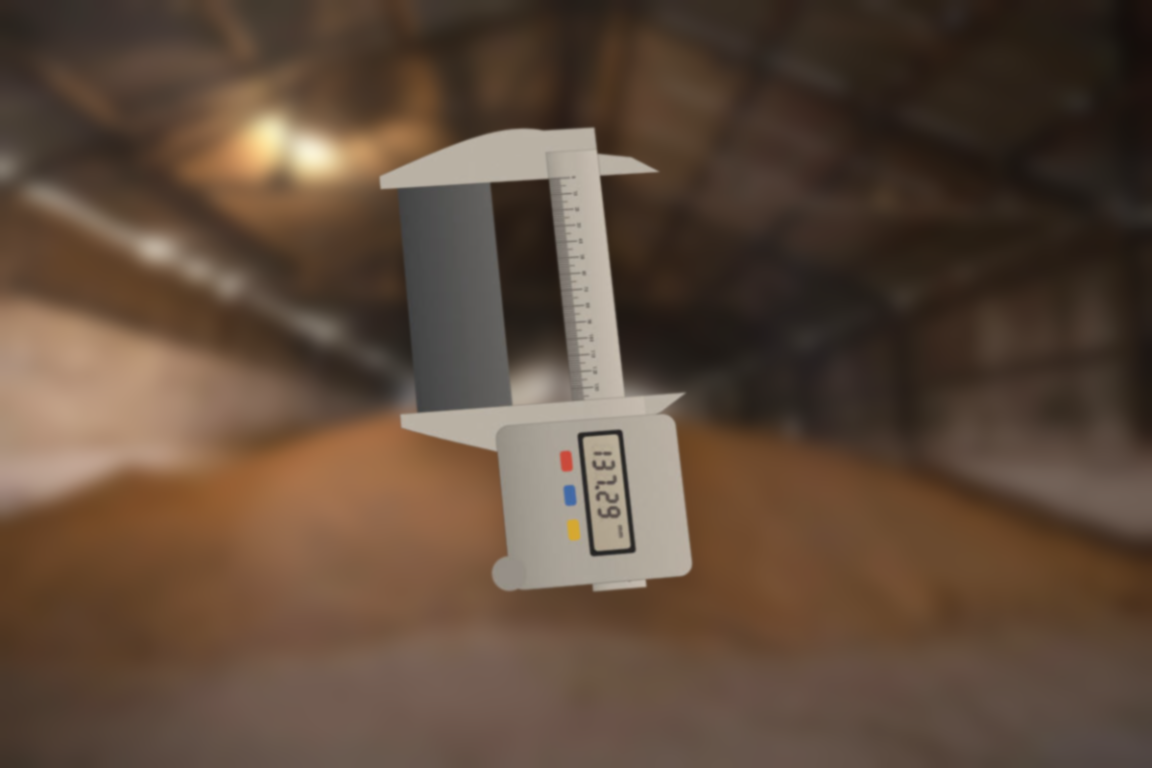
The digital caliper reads 137.29 mm
